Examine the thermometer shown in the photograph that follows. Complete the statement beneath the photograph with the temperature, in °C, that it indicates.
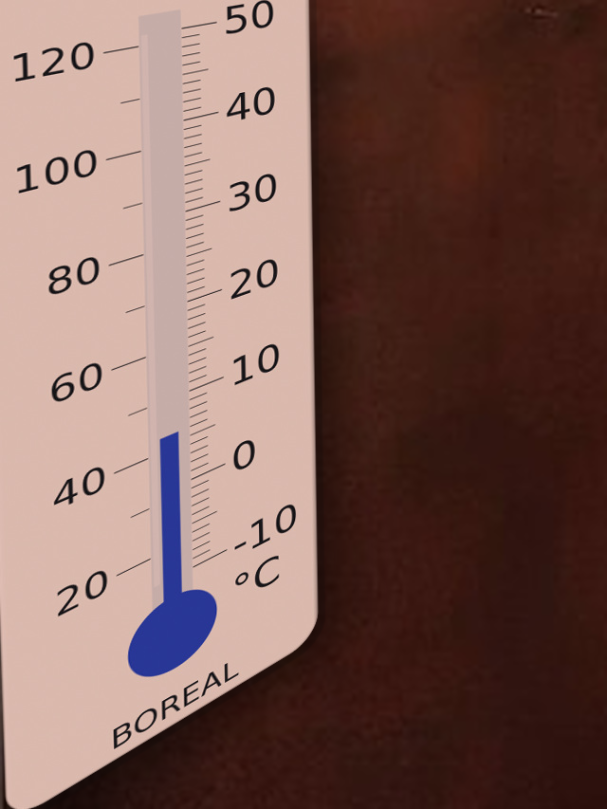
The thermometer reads 6 °C
